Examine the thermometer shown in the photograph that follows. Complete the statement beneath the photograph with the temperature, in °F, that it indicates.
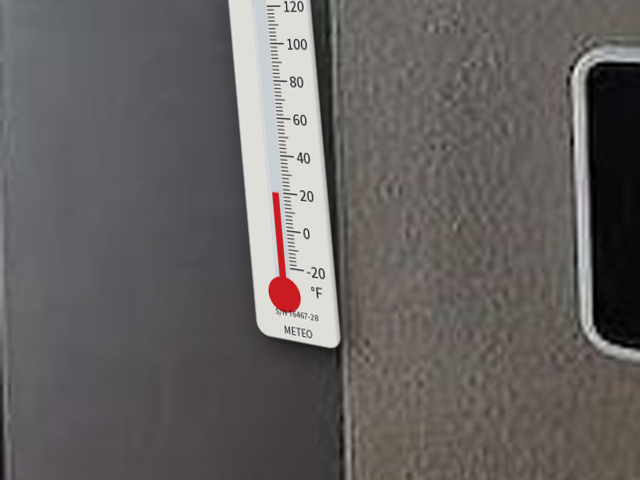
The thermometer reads 20 °F
